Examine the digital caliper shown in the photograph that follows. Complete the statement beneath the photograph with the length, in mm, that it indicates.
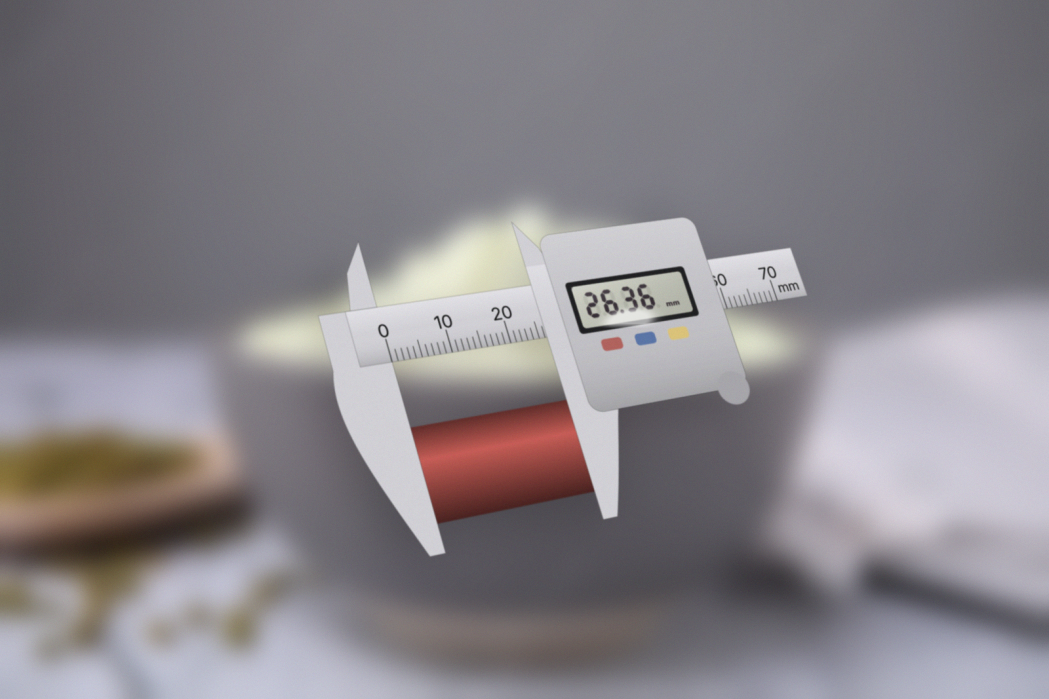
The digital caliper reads 26.36 mm
